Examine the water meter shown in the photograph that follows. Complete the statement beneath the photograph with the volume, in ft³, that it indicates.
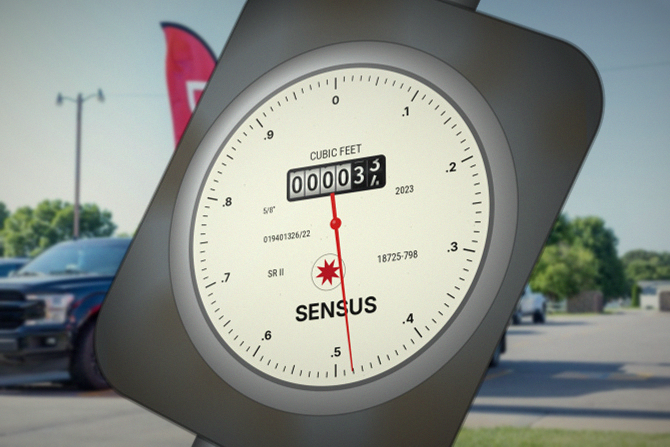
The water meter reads 33.48 ft³
